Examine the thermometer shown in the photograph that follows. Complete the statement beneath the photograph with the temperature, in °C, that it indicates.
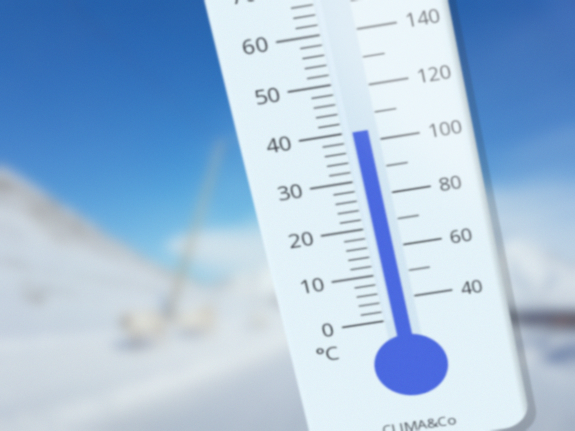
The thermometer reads 40 °C
